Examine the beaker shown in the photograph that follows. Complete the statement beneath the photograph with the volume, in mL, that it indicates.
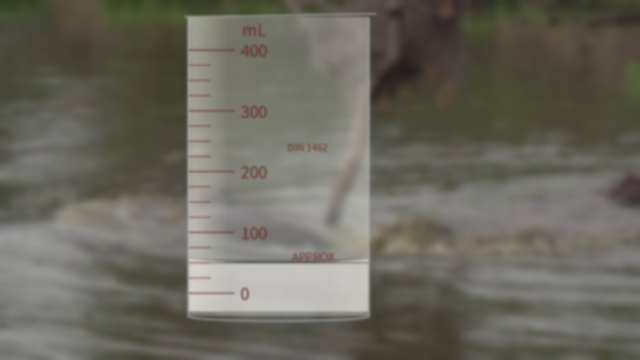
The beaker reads 50 mL
